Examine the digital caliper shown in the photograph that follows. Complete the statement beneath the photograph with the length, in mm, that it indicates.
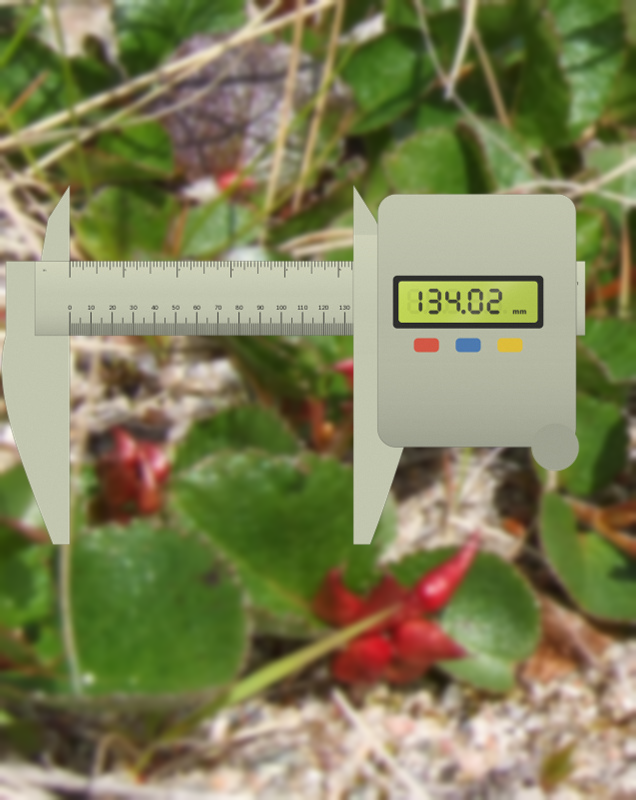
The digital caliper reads 134.02 mm
